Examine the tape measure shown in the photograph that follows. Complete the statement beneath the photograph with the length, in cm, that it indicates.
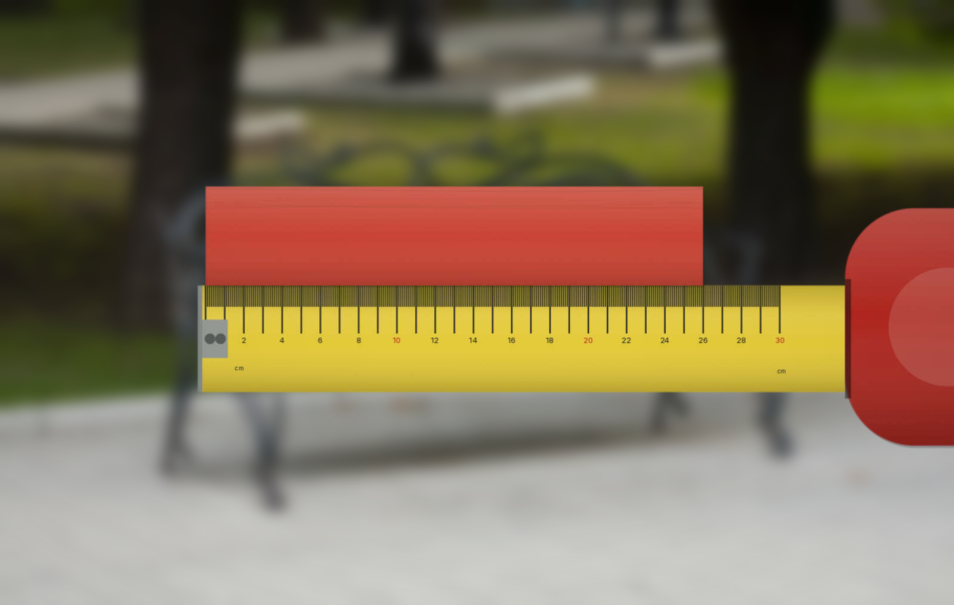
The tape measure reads 26 cm
